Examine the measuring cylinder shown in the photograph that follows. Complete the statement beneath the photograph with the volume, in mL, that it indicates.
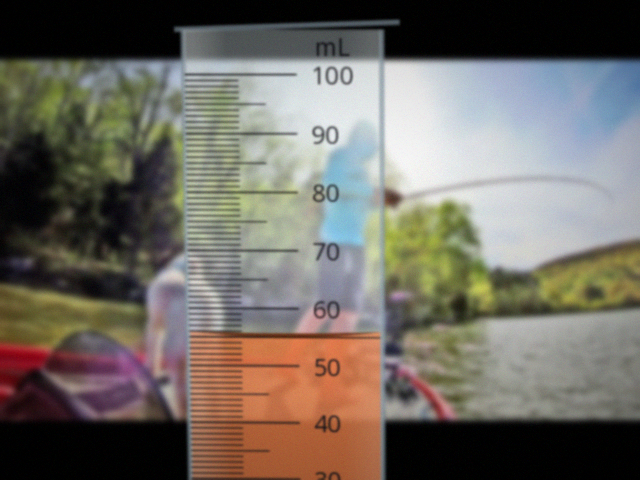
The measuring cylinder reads 55 mL
